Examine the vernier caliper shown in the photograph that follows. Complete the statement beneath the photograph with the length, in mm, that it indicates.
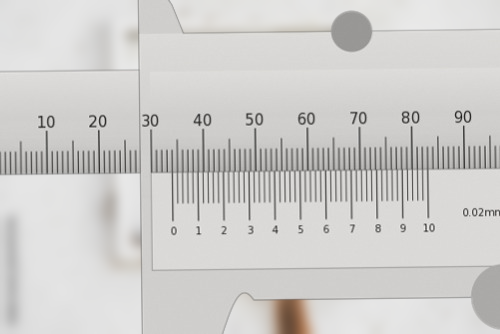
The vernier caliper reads 34.0 mm
